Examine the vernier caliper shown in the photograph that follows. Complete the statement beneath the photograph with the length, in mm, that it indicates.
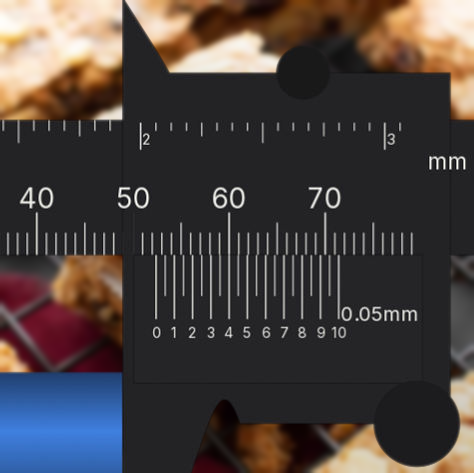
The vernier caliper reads 52.4 mm
